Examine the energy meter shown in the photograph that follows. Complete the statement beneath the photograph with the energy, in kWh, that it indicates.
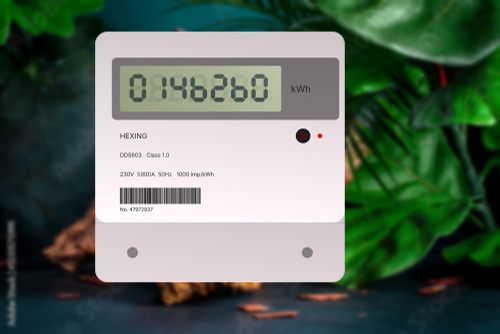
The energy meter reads 146260 kWh
